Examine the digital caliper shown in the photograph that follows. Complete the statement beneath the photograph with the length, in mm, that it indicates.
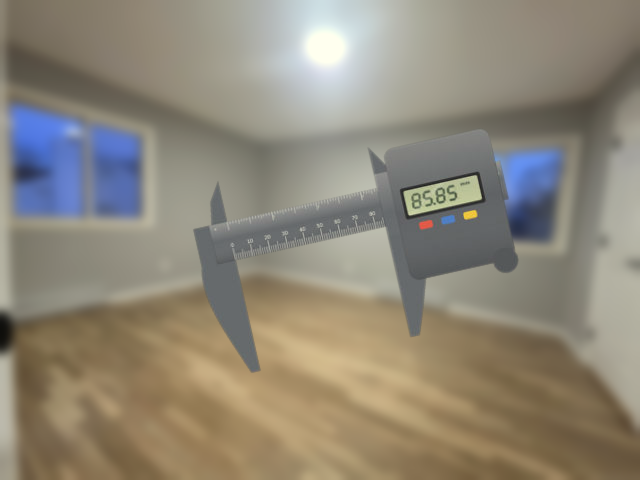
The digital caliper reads 85.85 mm
